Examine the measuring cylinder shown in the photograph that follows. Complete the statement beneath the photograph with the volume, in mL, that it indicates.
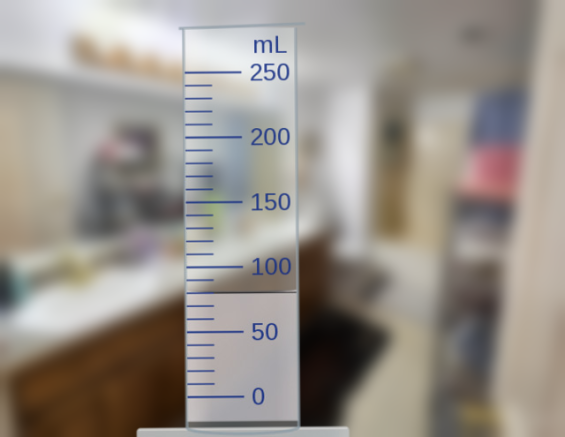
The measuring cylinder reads 80 mL
